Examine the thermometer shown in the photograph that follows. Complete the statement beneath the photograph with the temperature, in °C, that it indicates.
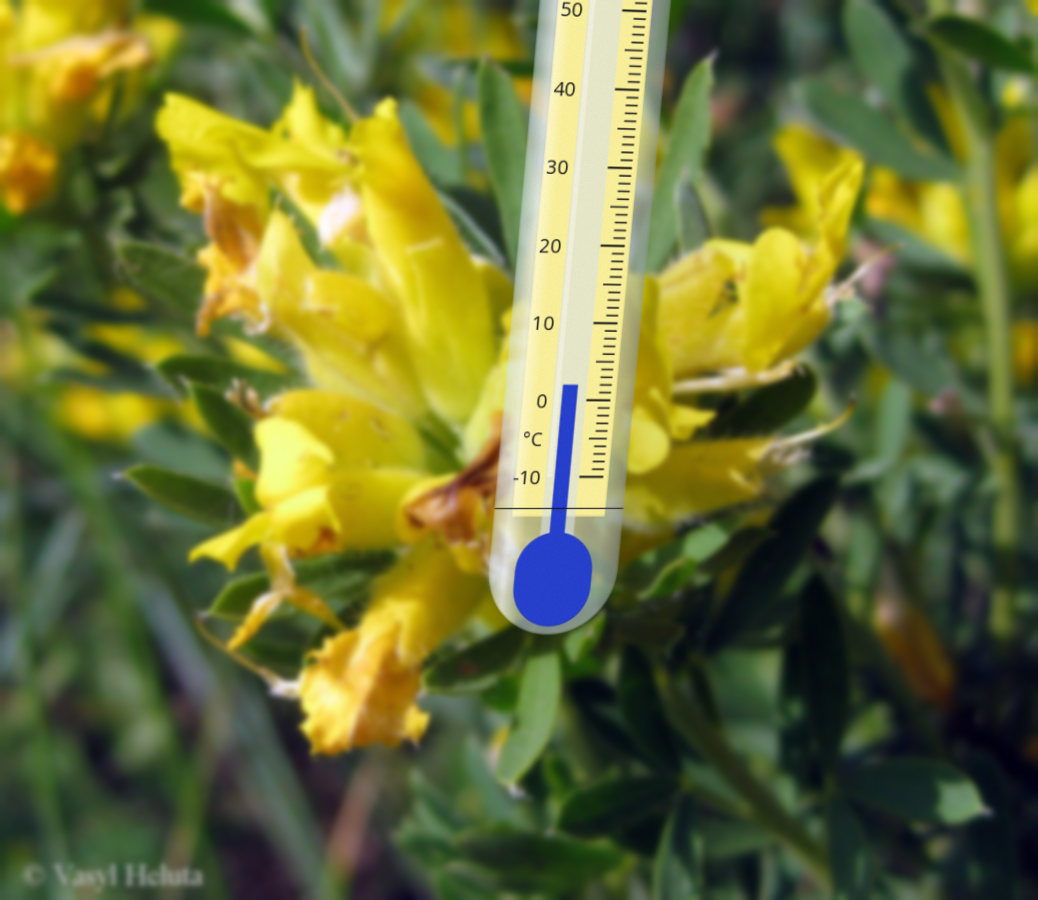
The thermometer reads 2 °C
